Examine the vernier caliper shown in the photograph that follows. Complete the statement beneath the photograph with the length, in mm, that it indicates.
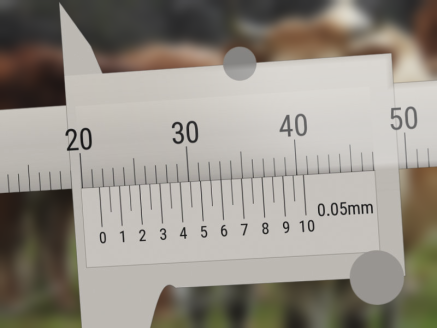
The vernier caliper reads 21.6 mm
